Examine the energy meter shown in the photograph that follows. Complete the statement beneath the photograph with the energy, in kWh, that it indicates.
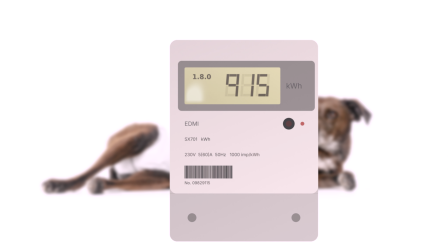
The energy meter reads 915 kWh
